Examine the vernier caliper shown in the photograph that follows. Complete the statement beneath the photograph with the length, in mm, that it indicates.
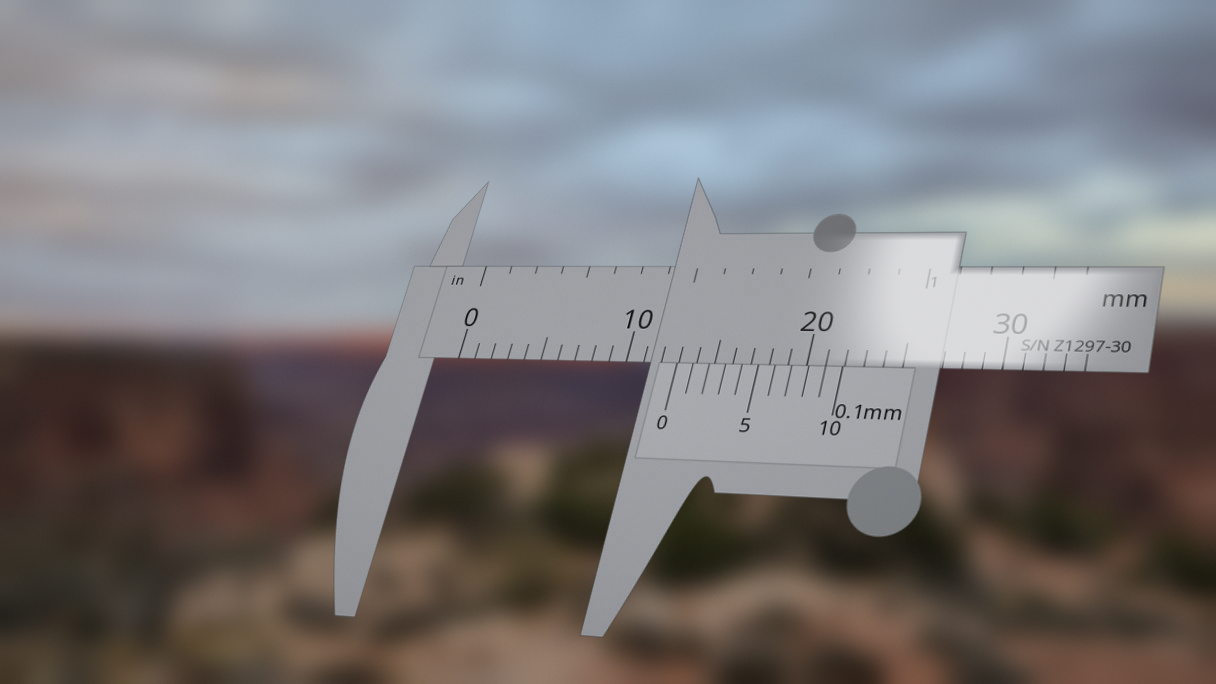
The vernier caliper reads 12.9 mm
